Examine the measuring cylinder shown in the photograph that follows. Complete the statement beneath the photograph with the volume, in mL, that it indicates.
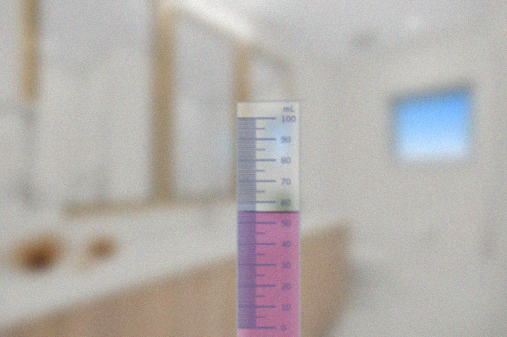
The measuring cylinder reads 55 mL
